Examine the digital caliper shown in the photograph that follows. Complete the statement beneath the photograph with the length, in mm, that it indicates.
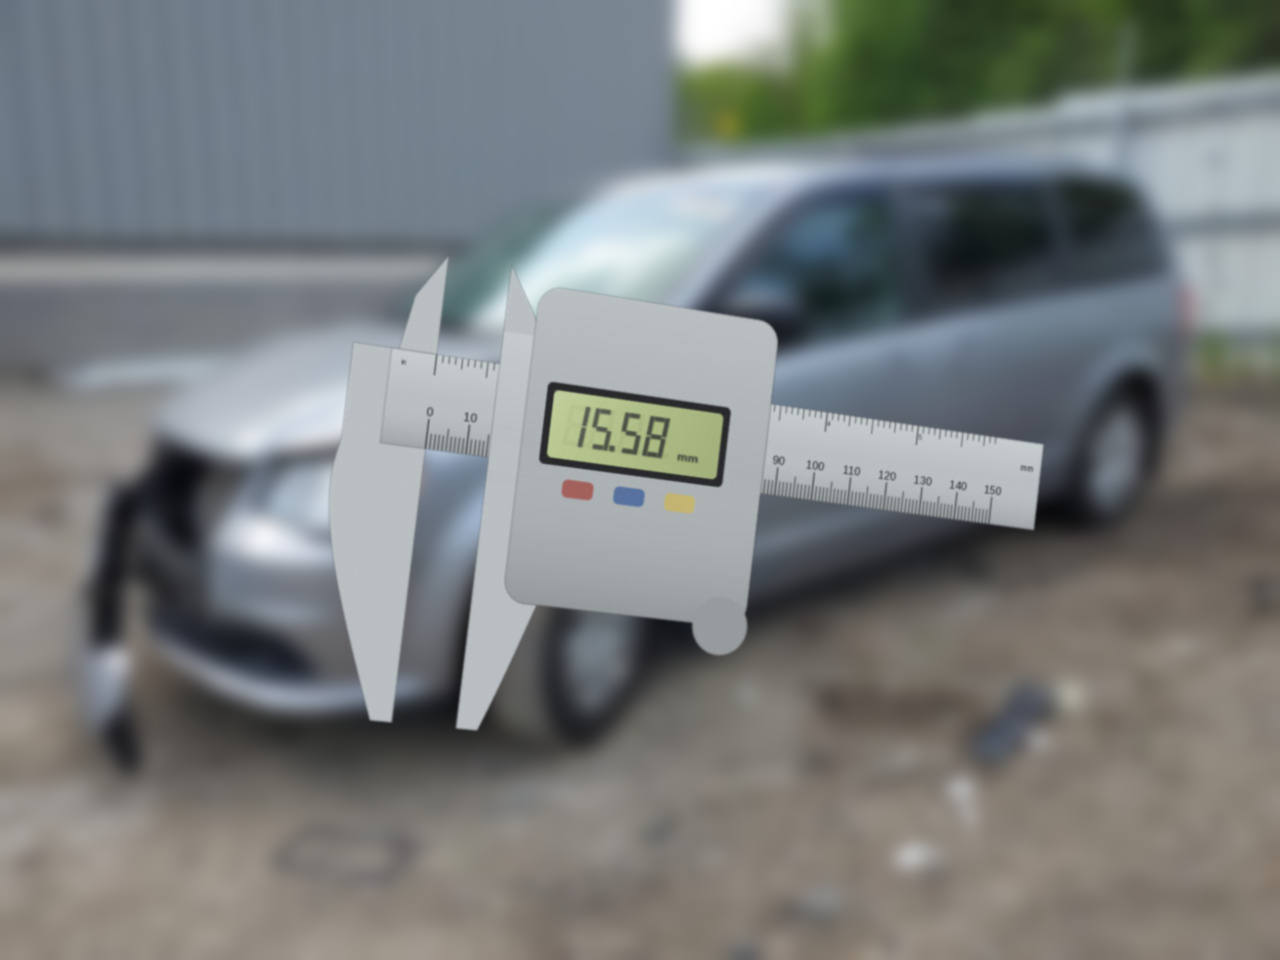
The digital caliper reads 15.58 mm
